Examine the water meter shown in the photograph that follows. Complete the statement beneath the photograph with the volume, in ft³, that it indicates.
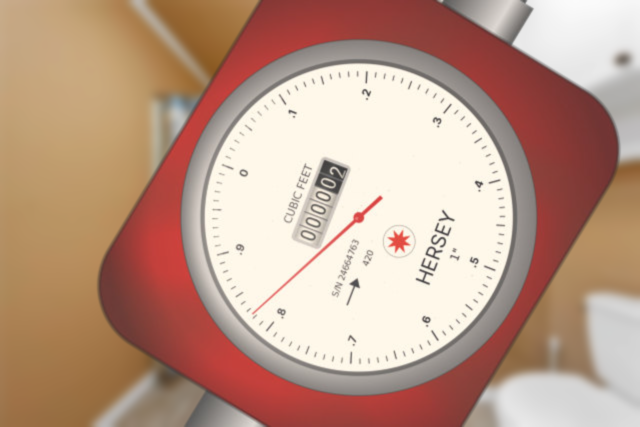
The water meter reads 1.82 ft³
